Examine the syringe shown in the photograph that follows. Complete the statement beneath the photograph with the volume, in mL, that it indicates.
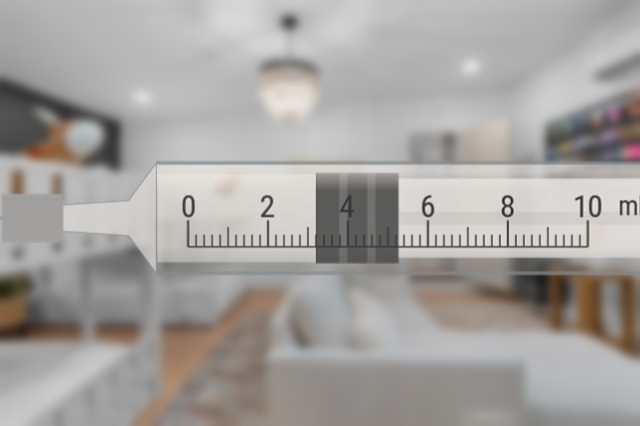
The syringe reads 3.2 mL
